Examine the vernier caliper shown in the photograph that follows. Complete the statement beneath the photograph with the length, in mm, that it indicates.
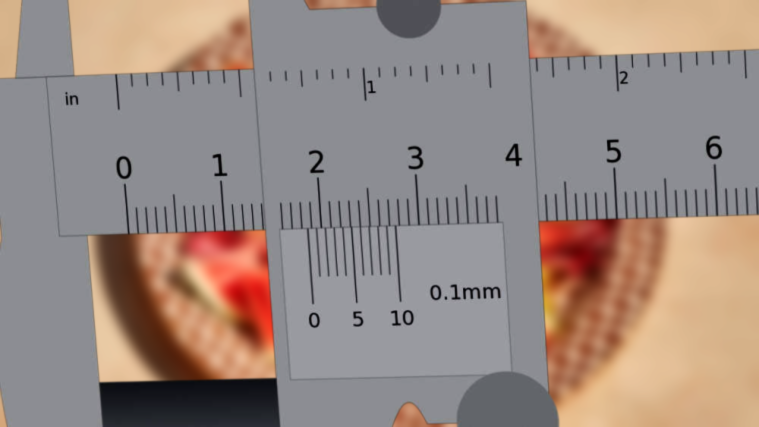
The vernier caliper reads 18.6 mm
